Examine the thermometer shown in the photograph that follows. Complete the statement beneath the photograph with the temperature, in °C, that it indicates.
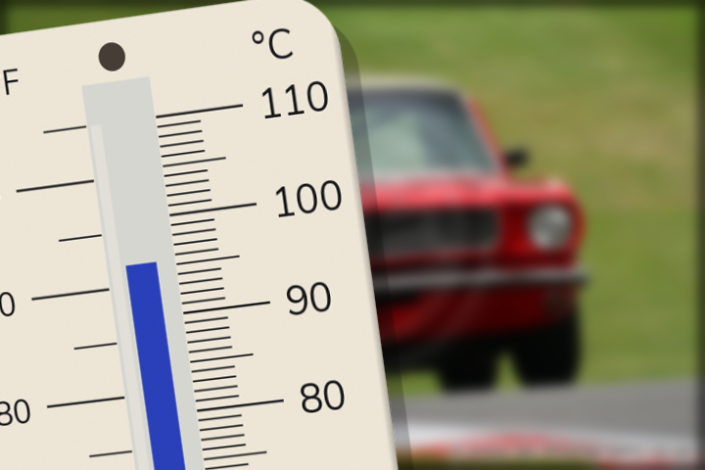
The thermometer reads 95.5 °C
